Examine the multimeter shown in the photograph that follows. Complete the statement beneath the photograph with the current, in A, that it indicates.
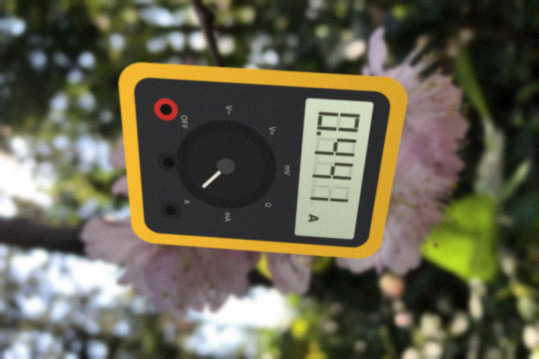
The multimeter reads 0.441 A
